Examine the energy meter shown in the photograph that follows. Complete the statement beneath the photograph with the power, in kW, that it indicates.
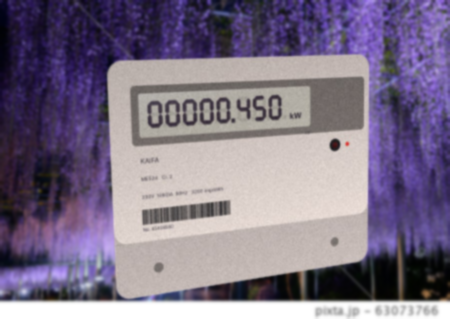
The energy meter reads 0.450 kW
